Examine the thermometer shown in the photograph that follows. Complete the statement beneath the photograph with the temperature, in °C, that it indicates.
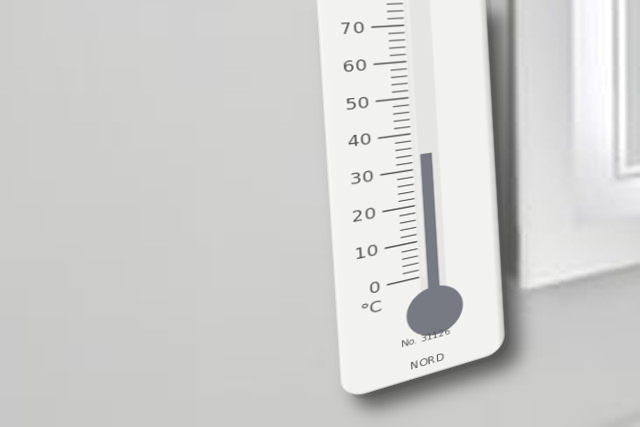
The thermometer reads 34 °C
